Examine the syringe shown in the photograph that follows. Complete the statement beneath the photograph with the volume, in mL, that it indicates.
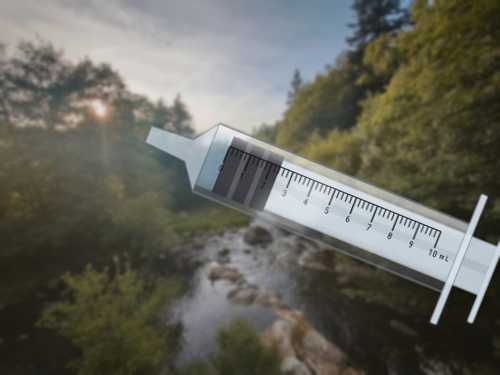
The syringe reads 0 mL
